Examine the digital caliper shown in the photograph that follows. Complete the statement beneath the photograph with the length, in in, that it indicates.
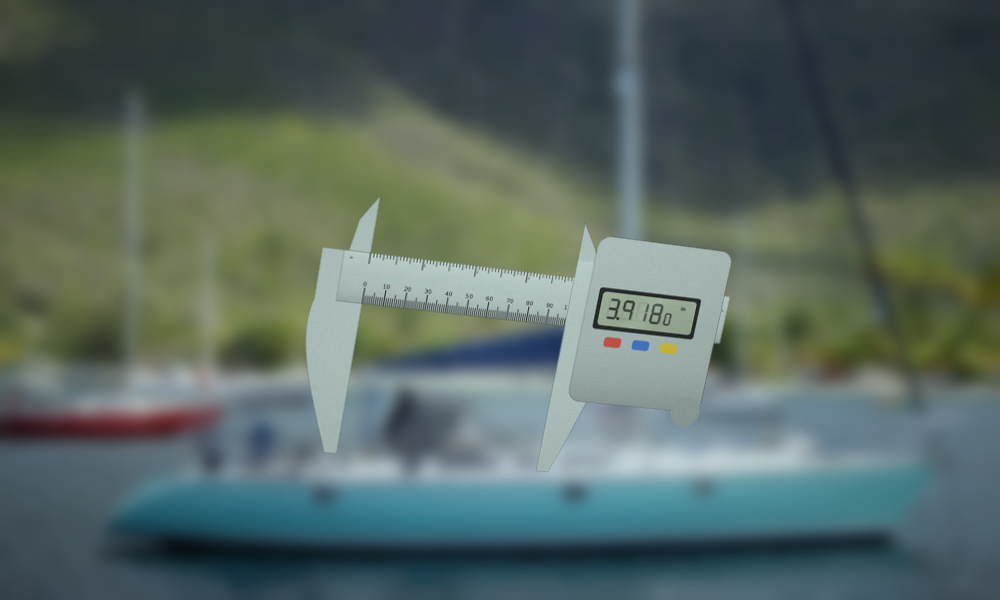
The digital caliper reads 3.9180 in
